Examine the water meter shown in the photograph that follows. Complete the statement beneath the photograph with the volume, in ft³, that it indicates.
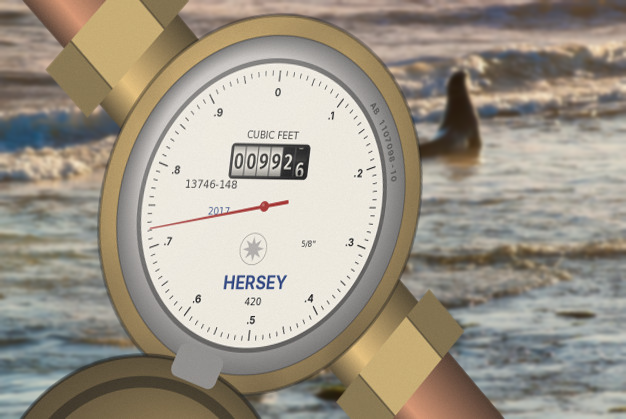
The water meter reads 9925.72 ft³
